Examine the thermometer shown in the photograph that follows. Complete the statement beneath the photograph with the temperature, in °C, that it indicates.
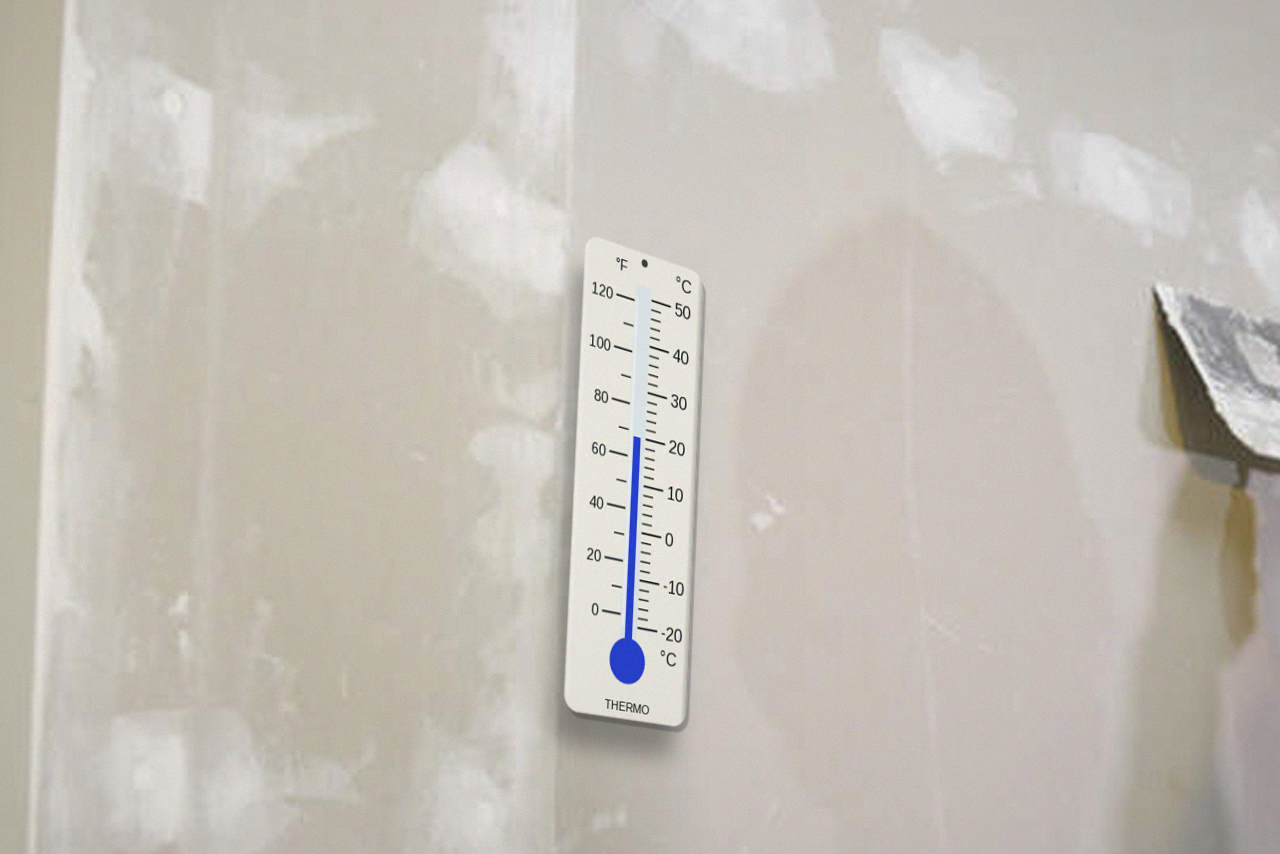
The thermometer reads 20 °C
